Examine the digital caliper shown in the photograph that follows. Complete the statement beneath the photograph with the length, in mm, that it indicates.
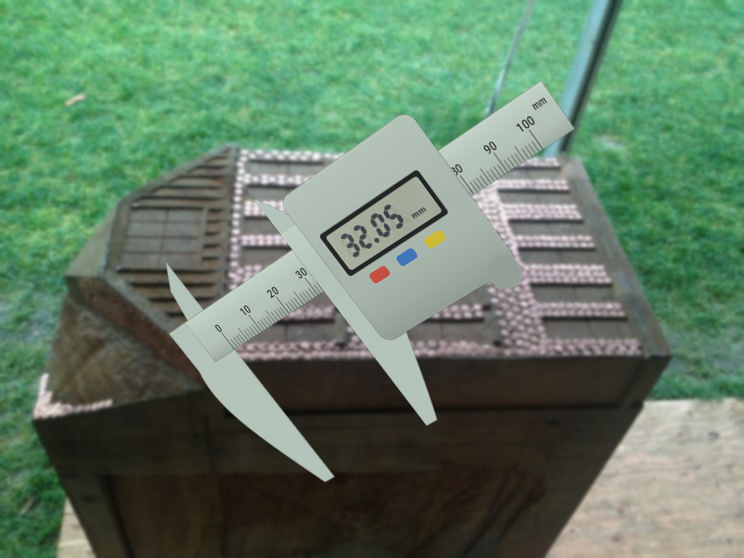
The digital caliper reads 32.05 mm
